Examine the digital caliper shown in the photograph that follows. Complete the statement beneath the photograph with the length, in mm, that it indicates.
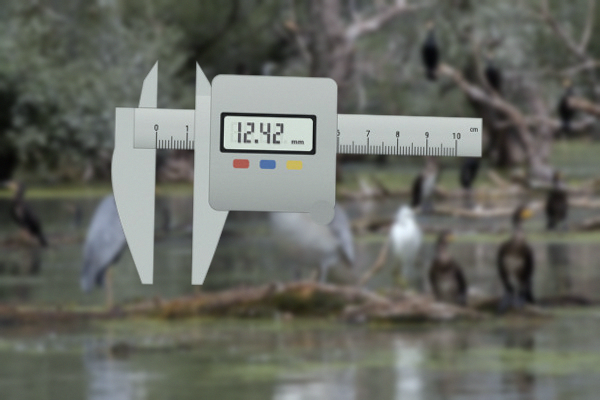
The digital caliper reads 12.42 mm
